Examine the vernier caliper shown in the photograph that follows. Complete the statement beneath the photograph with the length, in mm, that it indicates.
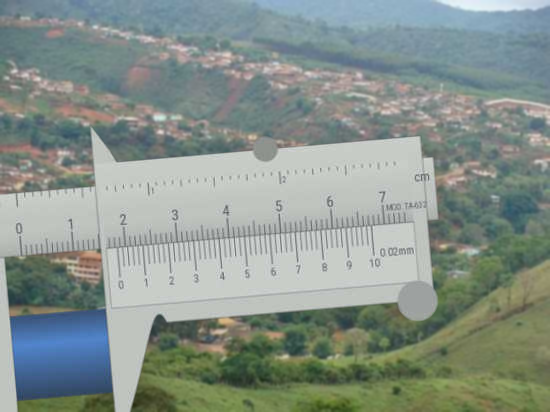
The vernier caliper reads 18.5 mm
